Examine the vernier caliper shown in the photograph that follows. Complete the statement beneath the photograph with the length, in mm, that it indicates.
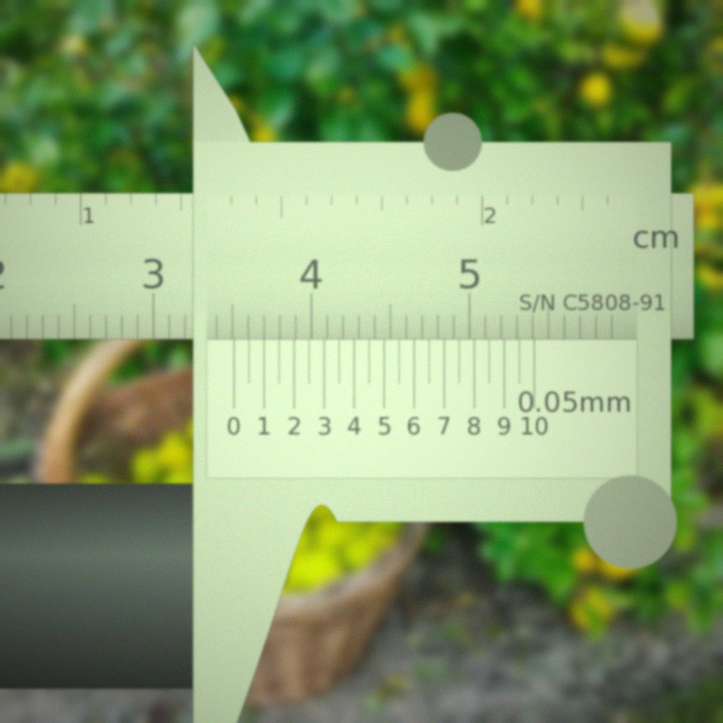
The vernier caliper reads 35.1 mm
